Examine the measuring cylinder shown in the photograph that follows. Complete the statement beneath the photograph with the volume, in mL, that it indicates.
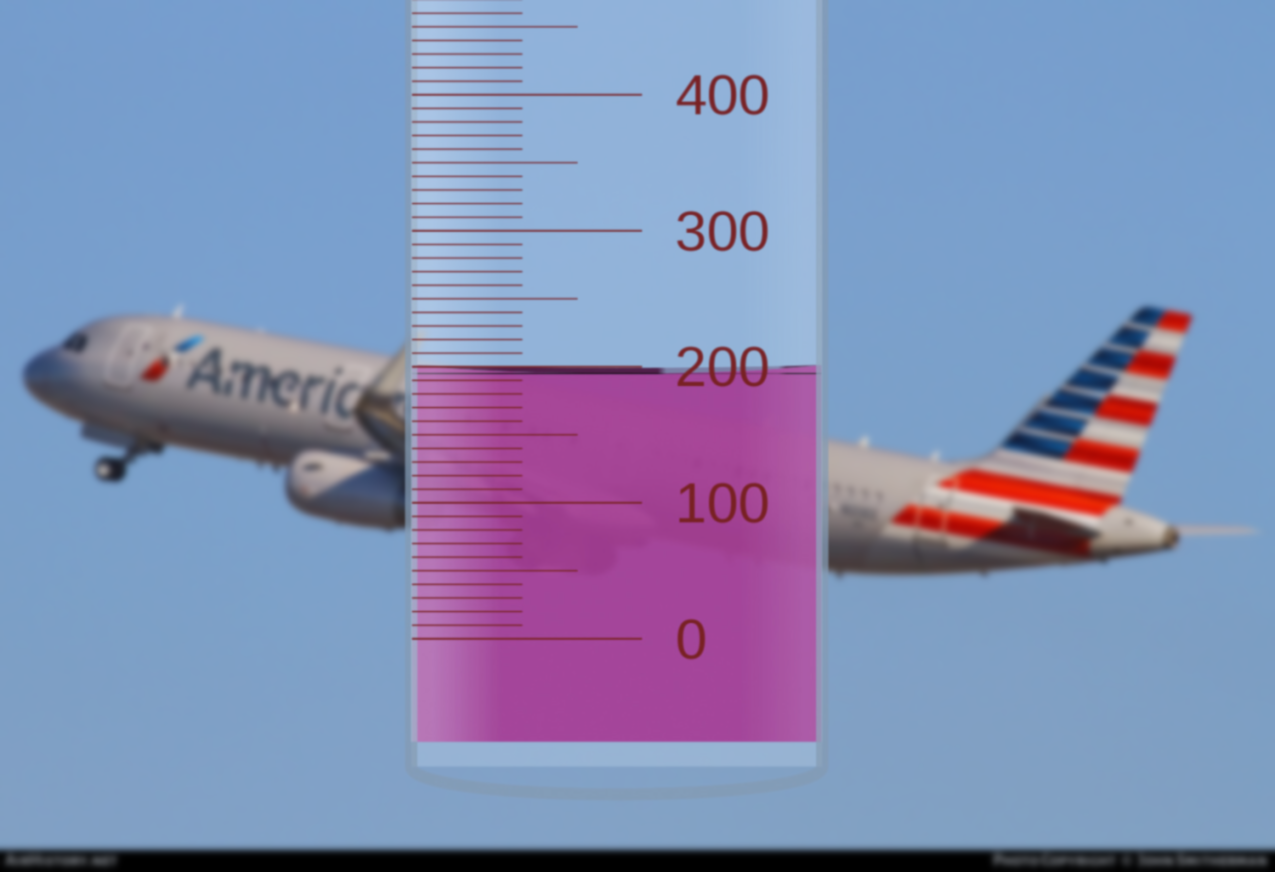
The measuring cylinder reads 195 mL
